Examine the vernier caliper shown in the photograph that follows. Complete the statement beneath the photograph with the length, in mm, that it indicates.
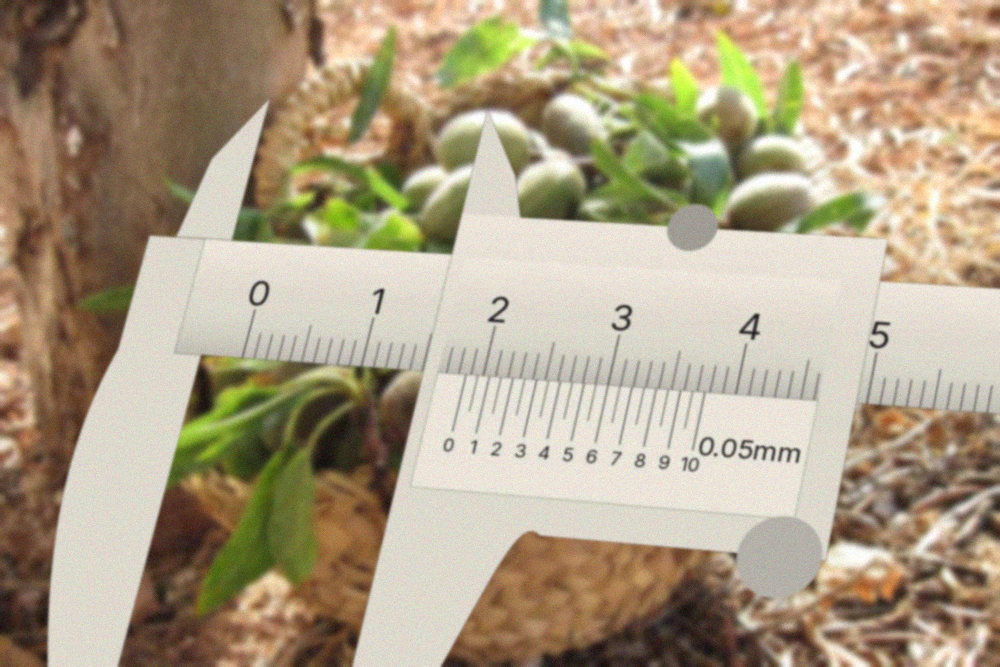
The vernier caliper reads 18.6 mm
